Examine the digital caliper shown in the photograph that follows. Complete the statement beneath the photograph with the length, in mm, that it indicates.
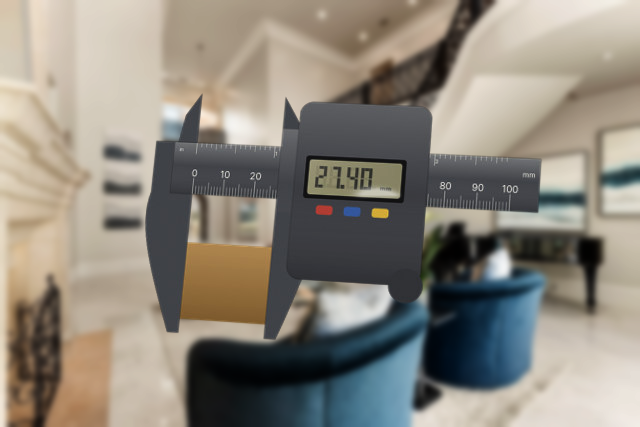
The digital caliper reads 27.40 mm
